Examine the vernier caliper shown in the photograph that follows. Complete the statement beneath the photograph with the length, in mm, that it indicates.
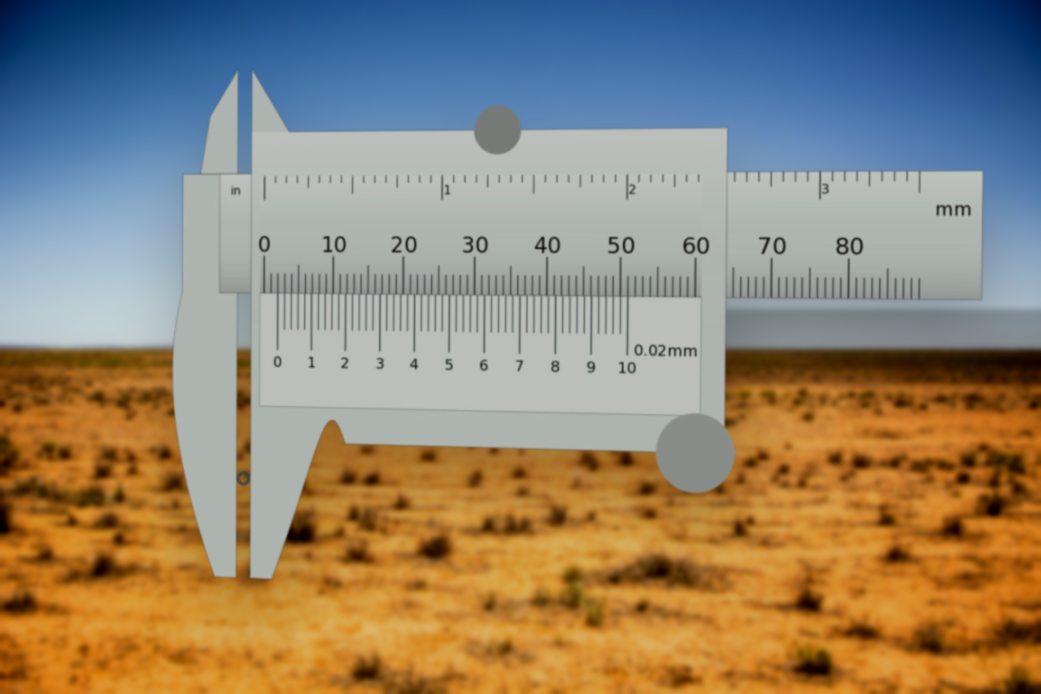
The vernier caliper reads 2.0 mm
